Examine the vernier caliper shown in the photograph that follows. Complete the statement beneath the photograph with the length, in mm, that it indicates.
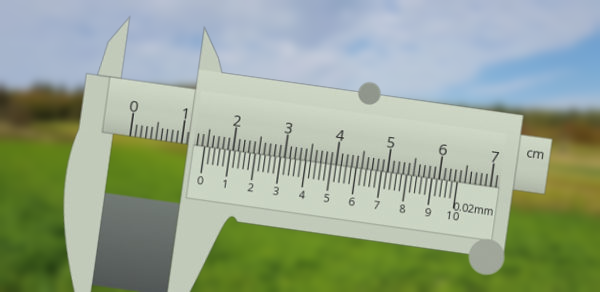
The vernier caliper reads 14.5 mm
